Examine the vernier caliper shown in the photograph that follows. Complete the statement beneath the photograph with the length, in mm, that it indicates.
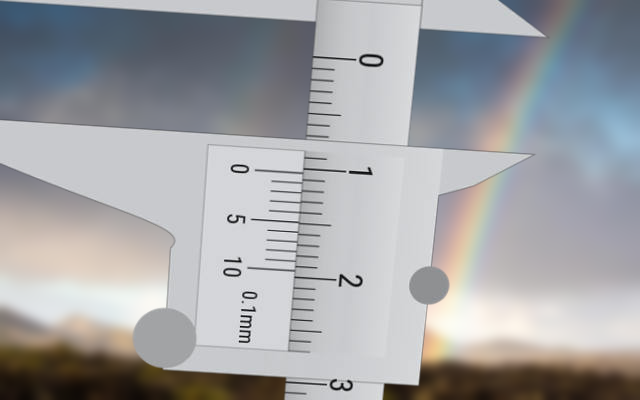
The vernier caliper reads 10.4 mm
